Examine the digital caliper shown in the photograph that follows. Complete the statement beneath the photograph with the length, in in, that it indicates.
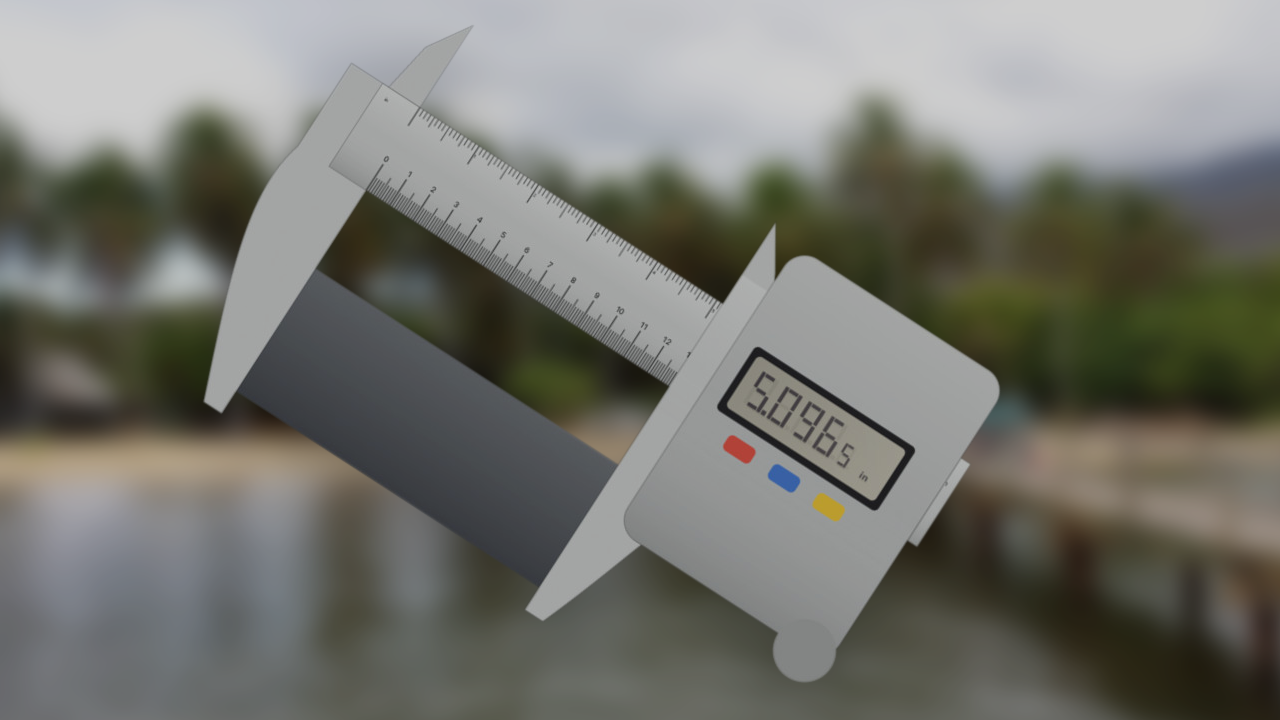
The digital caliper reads 5.0965 in
